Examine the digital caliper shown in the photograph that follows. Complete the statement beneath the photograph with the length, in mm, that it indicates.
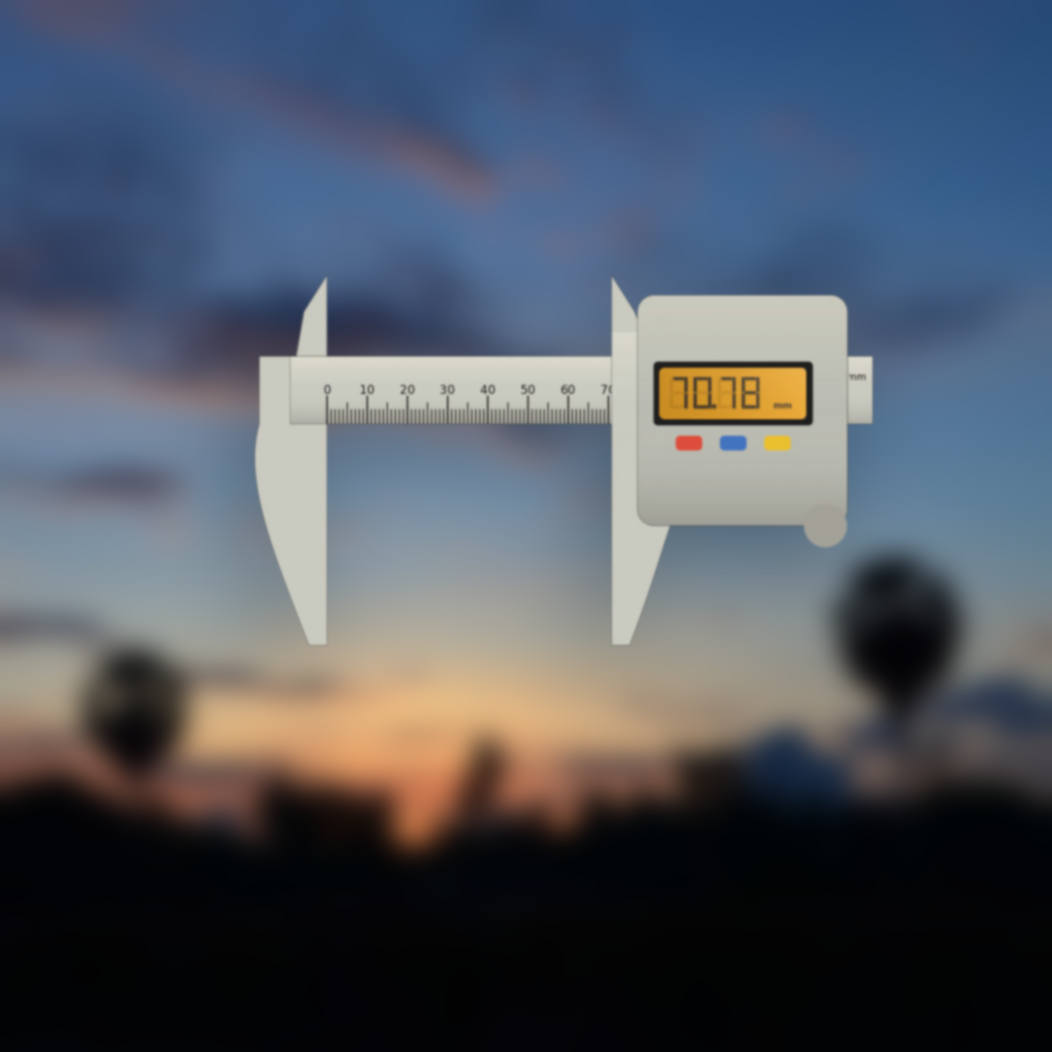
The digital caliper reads 70.78 mm
